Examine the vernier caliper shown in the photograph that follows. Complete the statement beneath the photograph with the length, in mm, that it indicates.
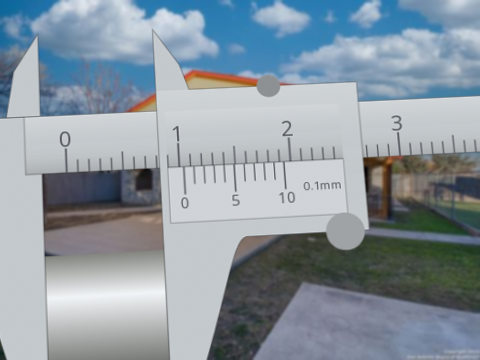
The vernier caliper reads 10.4 mm
